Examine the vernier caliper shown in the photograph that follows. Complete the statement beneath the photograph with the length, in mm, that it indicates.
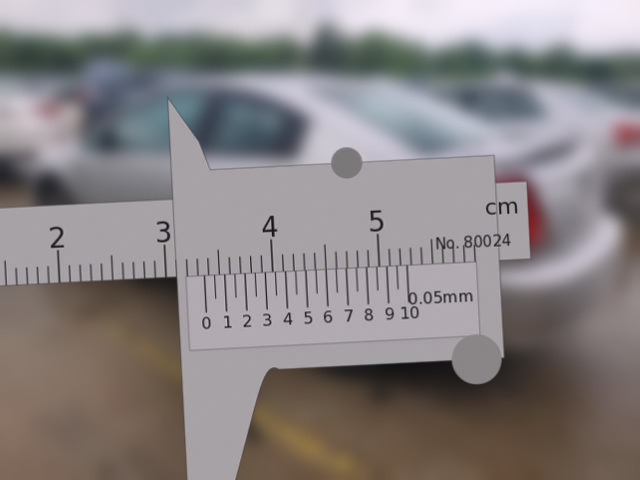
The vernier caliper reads 33.6 mm
